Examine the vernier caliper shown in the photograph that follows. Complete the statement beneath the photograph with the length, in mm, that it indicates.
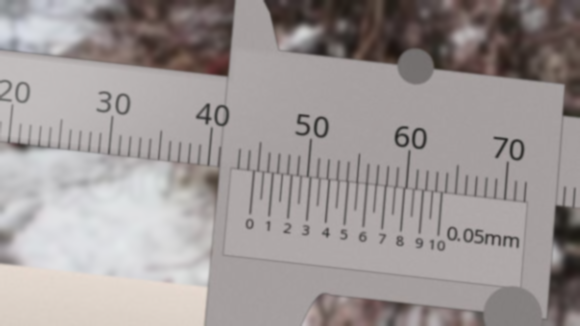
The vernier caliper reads 44.6 mm
